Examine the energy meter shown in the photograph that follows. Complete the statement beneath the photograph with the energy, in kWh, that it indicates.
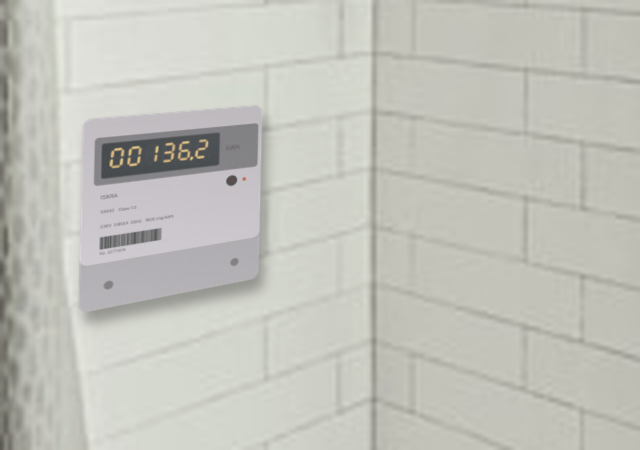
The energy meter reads 136.2 kWh
